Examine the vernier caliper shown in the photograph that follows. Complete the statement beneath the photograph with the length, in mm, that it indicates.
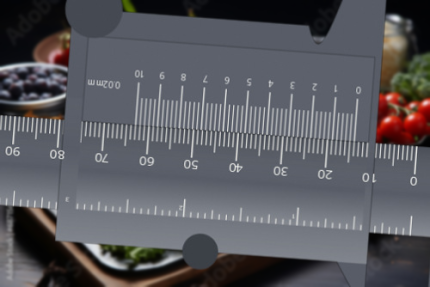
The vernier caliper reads 14.0 mm
